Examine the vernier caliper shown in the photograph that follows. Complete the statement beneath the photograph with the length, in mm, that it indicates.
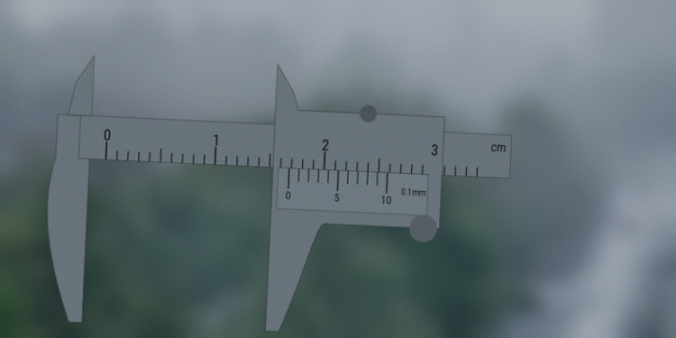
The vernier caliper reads 16.8 mm
